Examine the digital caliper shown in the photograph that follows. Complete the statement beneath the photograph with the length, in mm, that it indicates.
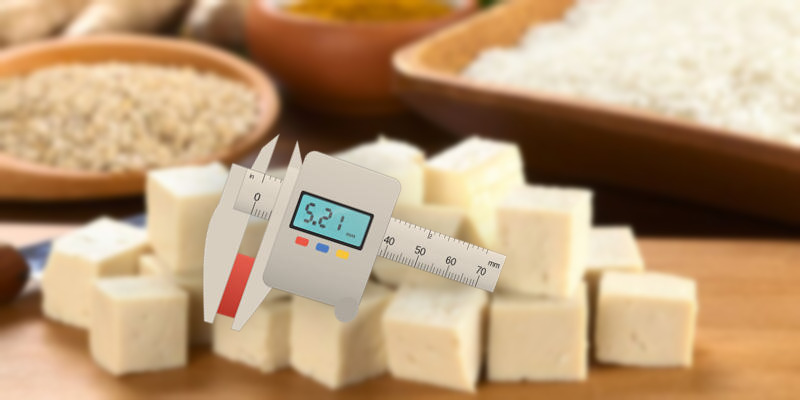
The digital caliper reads 5.21 mm
